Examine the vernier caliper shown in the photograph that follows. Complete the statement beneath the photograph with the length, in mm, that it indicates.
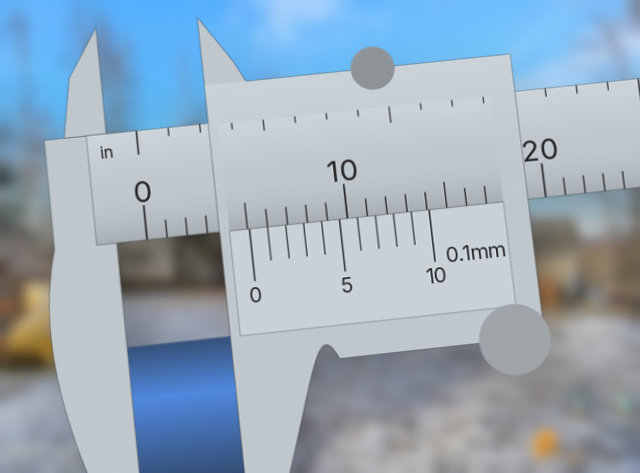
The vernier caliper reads 5.1 mm
